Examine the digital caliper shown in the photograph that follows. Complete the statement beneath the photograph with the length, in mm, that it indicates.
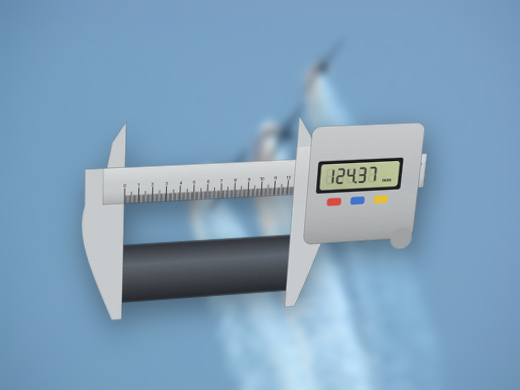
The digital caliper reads 124.37 mm
